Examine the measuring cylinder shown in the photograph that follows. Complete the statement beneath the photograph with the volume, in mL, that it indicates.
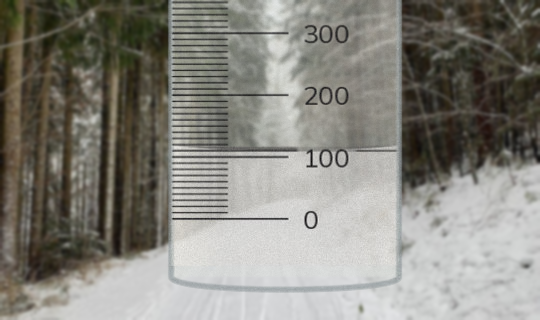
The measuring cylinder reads 110 mL
